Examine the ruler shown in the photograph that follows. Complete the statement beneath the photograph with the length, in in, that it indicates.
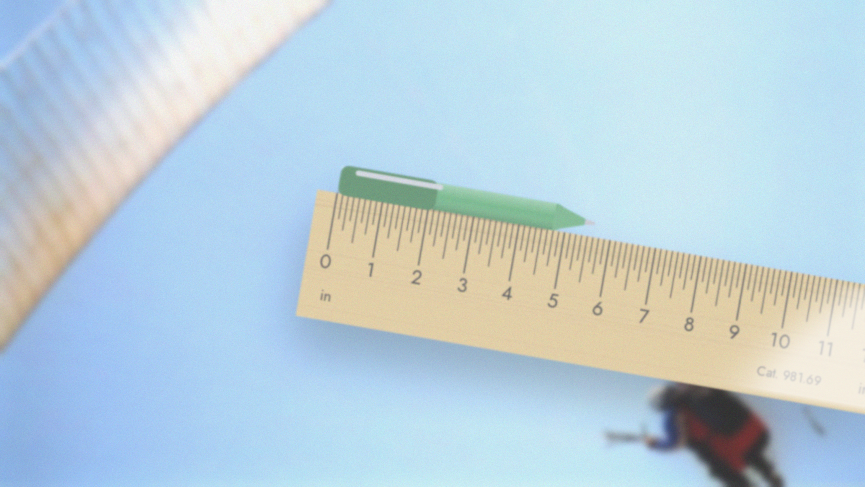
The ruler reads 5.625 in
